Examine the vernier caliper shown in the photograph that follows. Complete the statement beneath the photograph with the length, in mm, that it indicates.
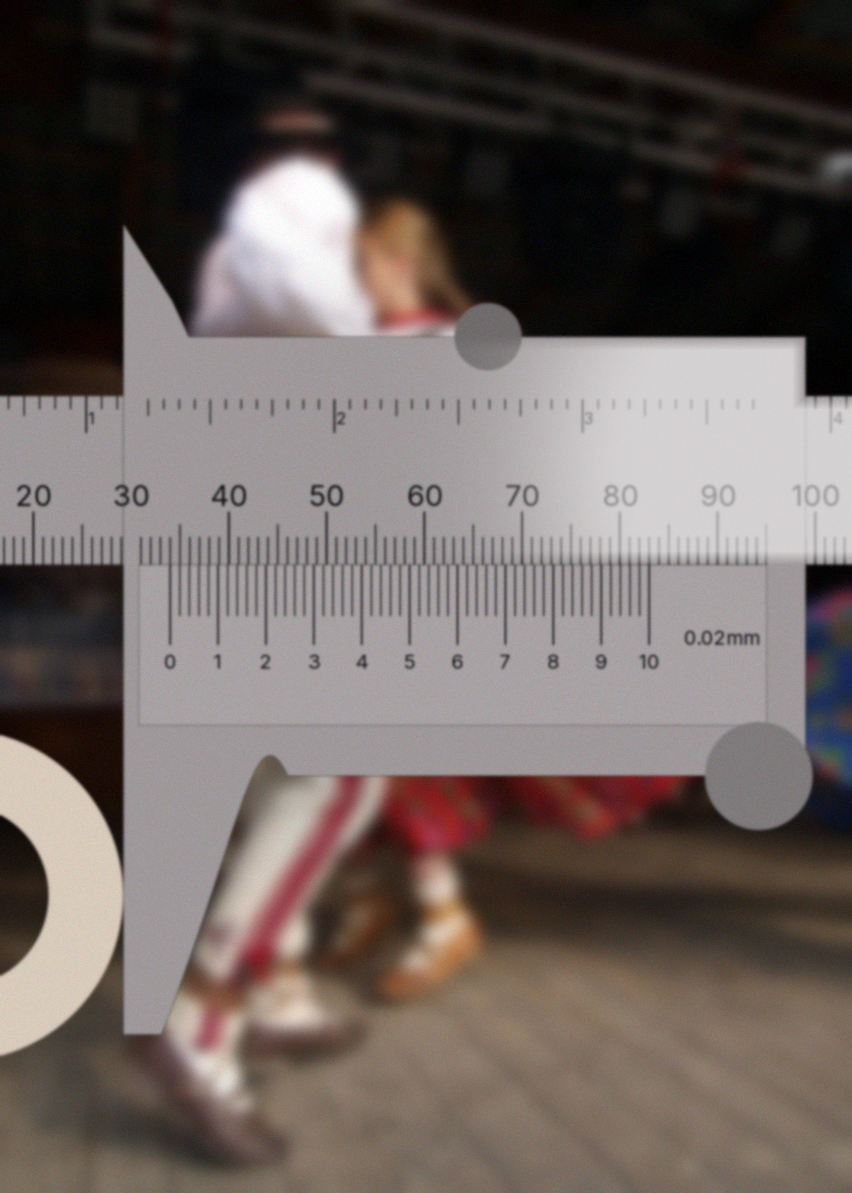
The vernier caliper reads 34.0 mm
